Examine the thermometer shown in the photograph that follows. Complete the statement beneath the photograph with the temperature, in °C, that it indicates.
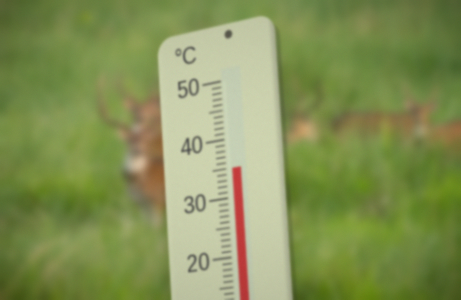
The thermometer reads 35 °C
